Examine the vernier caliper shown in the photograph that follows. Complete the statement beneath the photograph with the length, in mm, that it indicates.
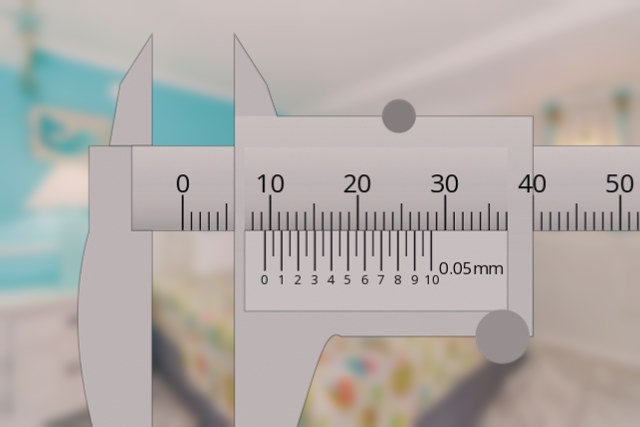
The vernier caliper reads 9.4 mm
